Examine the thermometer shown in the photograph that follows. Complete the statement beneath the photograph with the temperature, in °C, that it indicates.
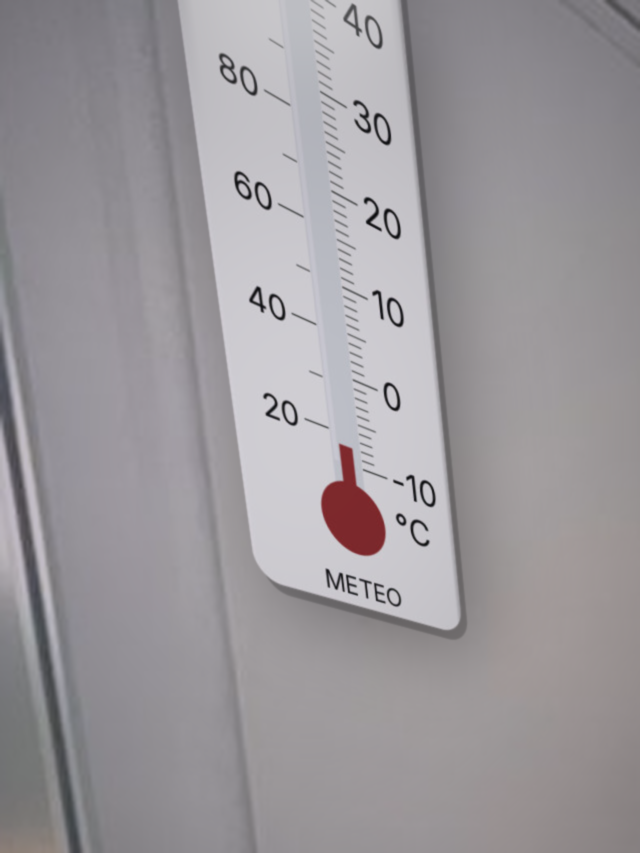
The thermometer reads -8 °C
